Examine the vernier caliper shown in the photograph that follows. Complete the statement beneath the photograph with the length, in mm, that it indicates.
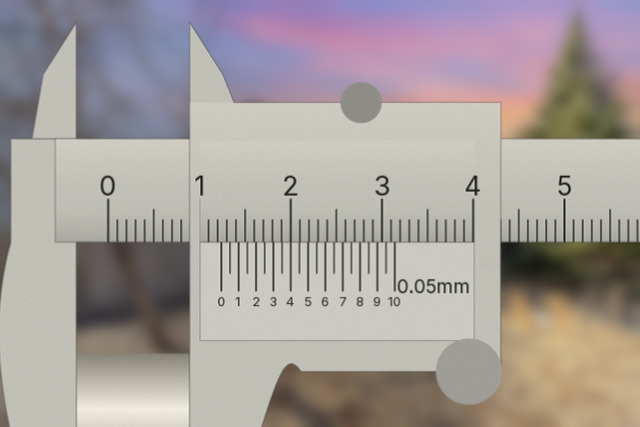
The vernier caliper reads 12.4 mm
